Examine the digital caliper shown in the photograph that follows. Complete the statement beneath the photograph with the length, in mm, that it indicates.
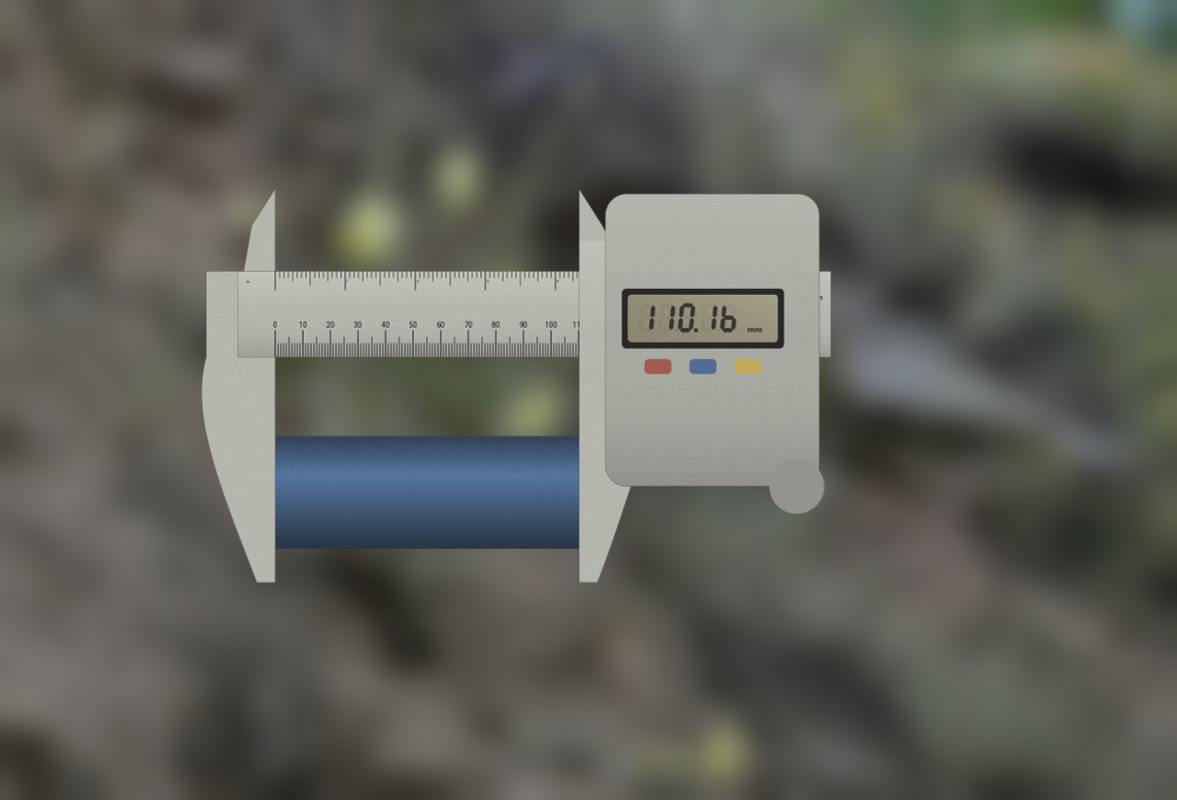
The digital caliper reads 110.16 mm
